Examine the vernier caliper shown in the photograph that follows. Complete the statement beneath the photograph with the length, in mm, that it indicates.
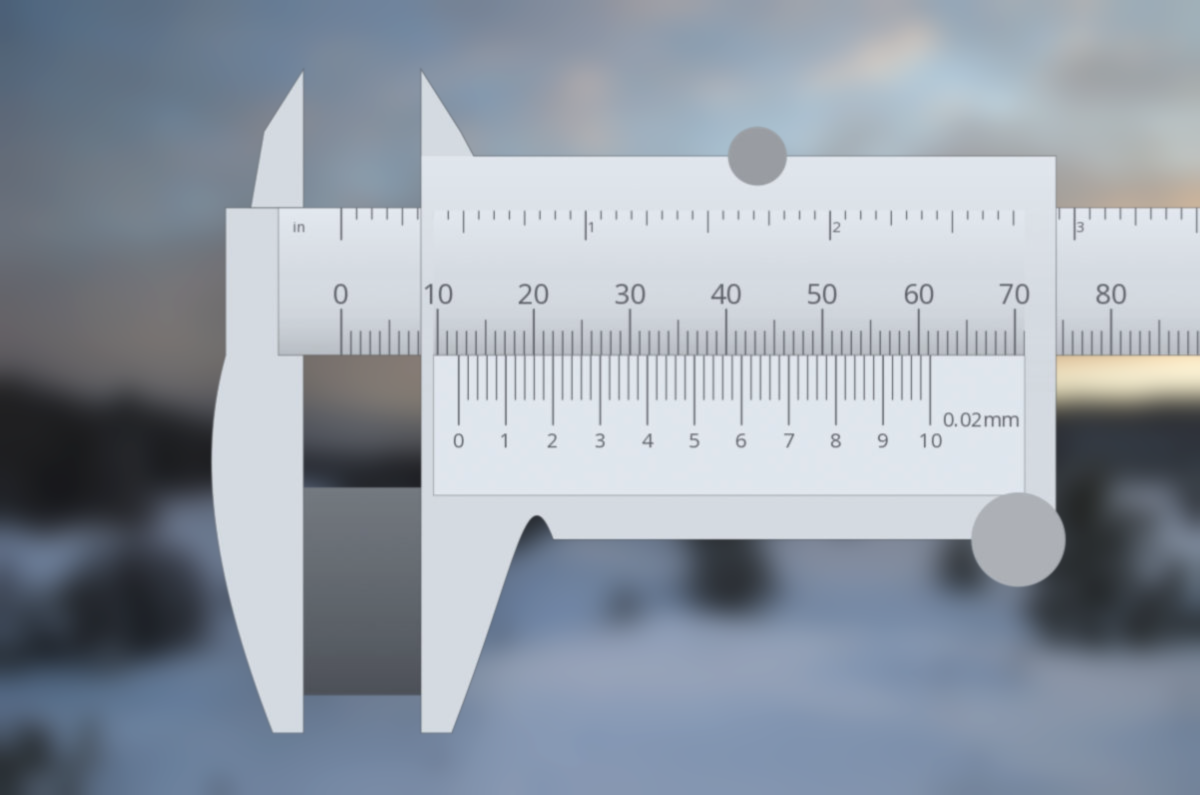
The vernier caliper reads 12.2 mm
